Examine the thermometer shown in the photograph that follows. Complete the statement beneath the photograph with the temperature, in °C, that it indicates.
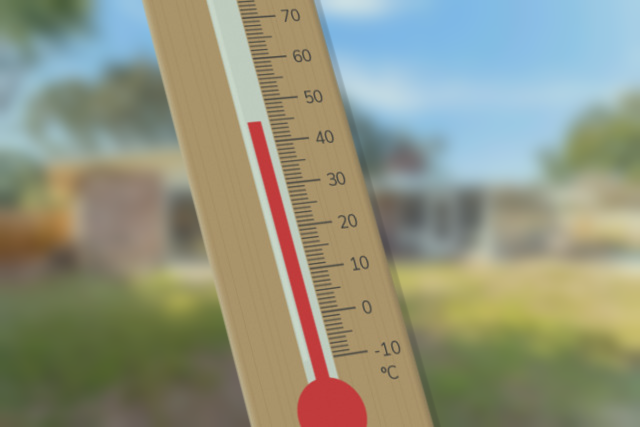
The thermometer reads 45 °C
